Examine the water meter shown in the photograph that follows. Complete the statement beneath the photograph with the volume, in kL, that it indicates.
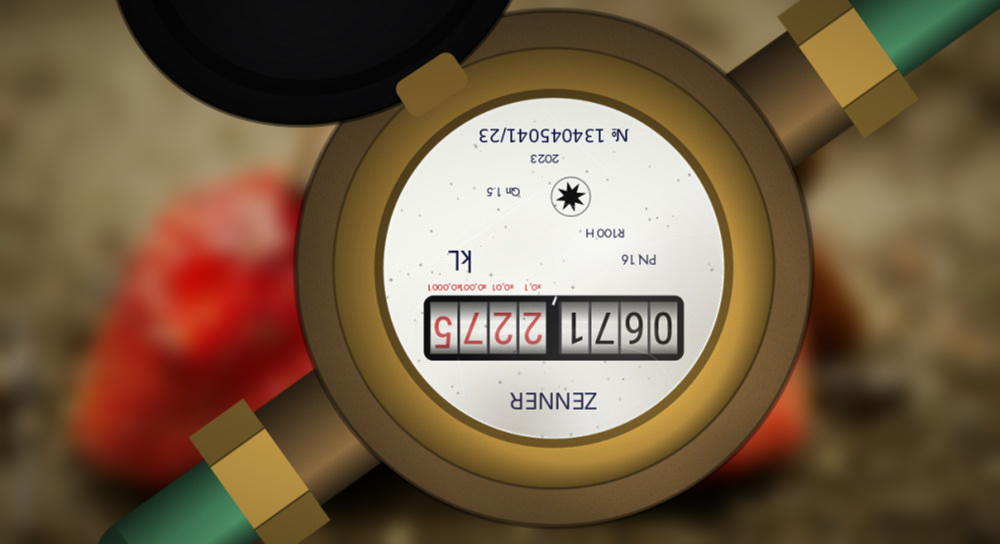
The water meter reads 671.2275 kL
